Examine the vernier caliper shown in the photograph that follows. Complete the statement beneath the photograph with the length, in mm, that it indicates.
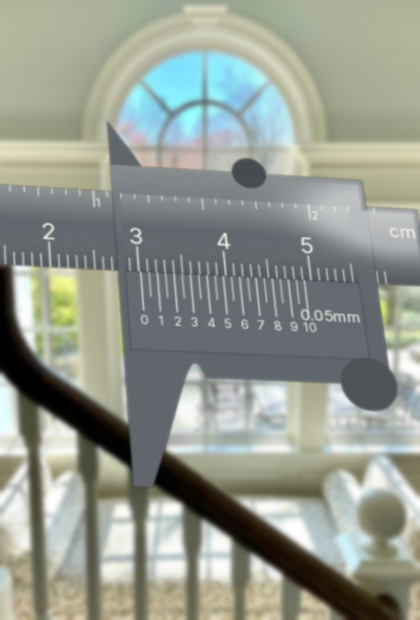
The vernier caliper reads 30.2 mm
